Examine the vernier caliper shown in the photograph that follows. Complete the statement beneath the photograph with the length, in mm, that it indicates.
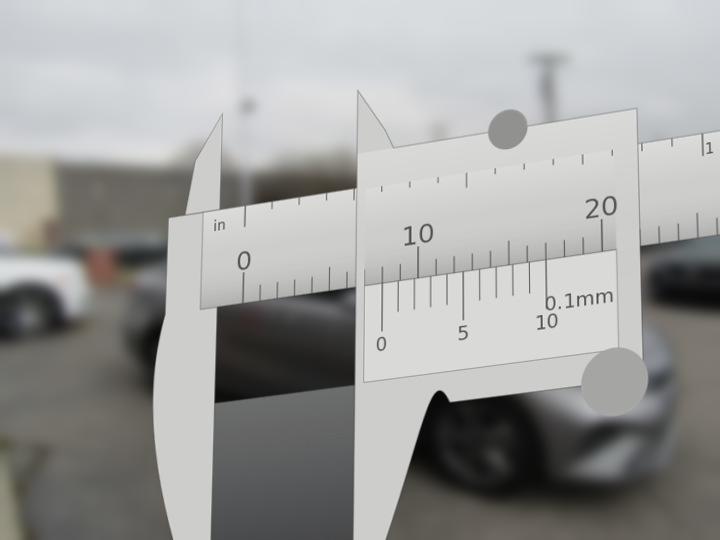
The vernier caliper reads 8.0 mm
